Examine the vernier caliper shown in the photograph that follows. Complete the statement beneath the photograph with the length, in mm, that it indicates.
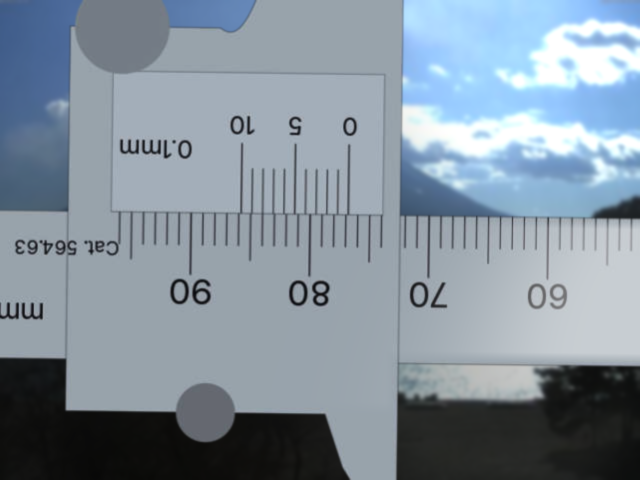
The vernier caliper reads 76.8 mm
